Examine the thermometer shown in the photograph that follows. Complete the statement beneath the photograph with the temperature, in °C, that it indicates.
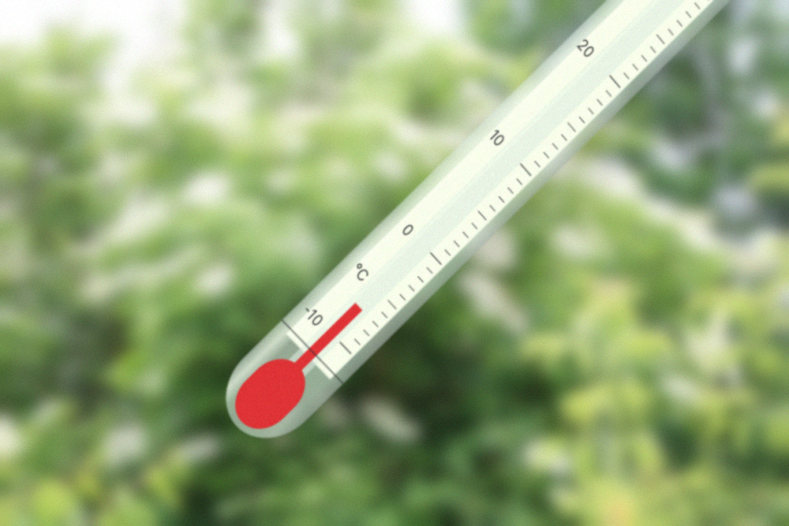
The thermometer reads -7 °C
